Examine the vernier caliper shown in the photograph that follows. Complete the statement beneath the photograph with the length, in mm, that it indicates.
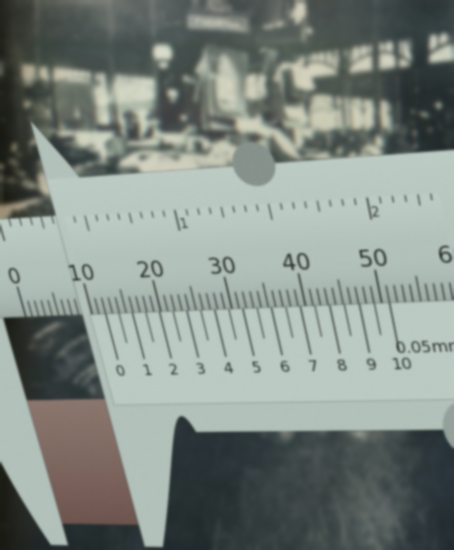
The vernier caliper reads 12.0 mm
